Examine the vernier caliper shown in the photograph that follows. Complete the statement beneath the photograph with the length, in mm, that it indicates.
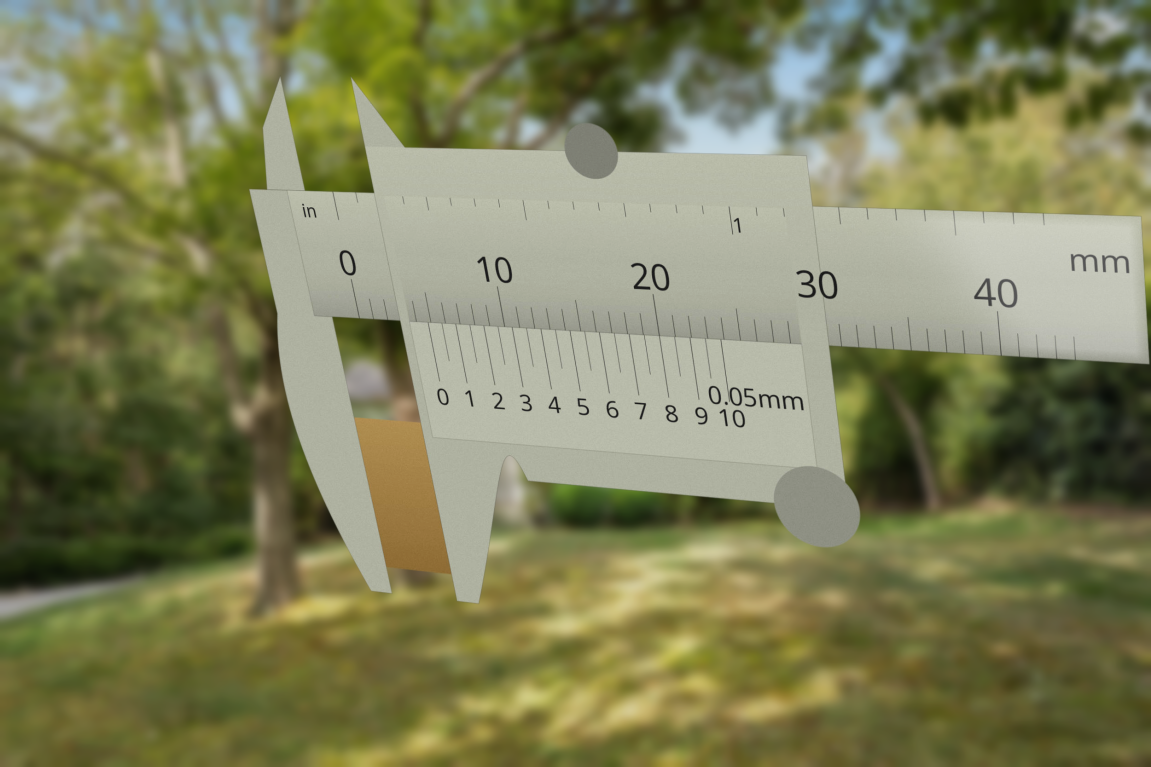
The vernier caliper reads 4.8 mm
